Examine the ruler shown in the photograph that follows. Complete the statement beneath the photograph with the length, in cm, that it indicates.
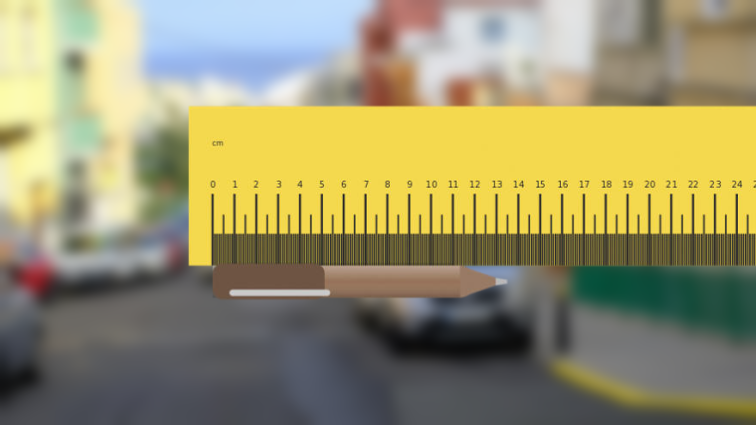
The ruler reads 13.5 cm
